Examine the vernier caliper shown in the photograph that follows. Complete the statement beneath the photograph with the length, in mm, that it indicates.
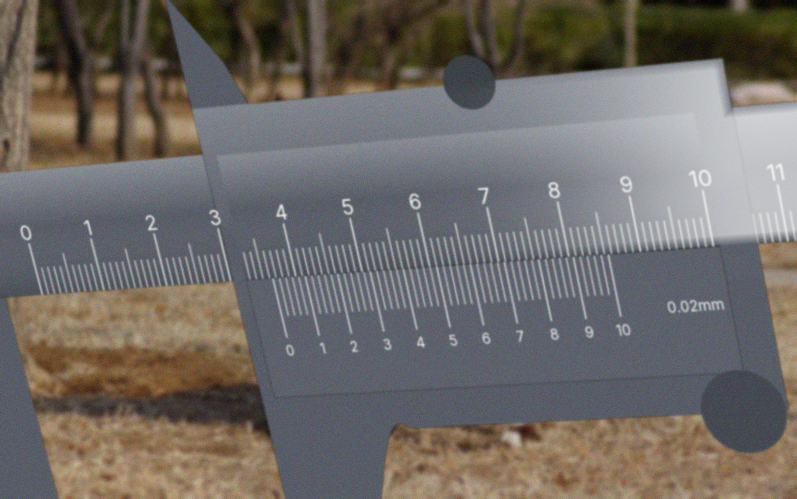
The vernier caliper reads 36.5 mm
